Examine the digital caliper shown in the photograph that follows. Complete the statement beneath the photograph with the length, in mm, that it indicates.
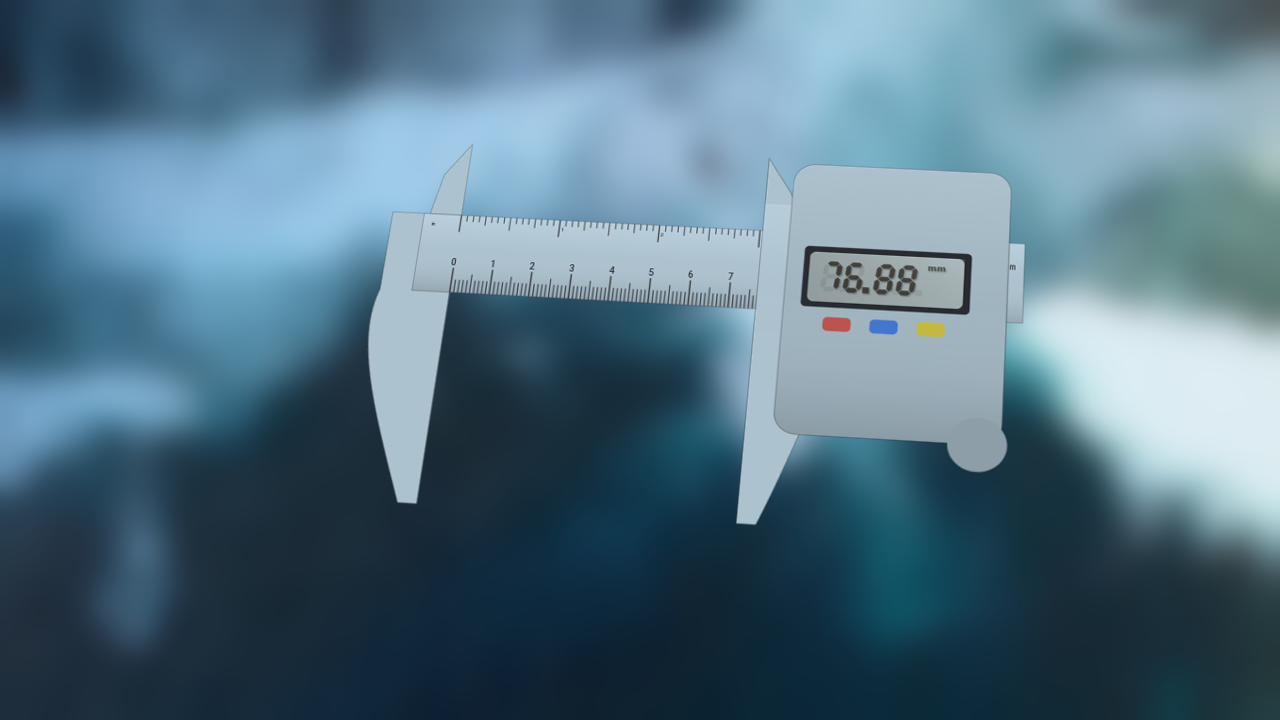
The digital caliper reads 76.88 mm
